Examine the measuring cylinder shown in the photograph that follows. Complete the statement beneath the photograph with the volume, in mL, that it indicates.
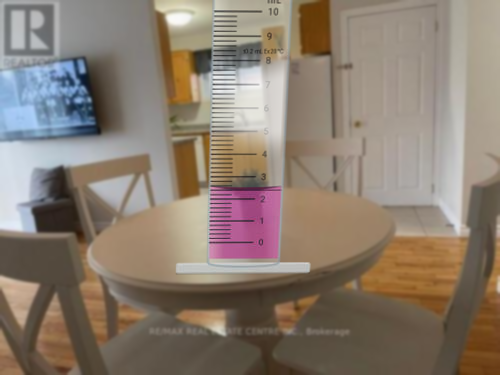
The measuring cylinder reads 2.4 mL
